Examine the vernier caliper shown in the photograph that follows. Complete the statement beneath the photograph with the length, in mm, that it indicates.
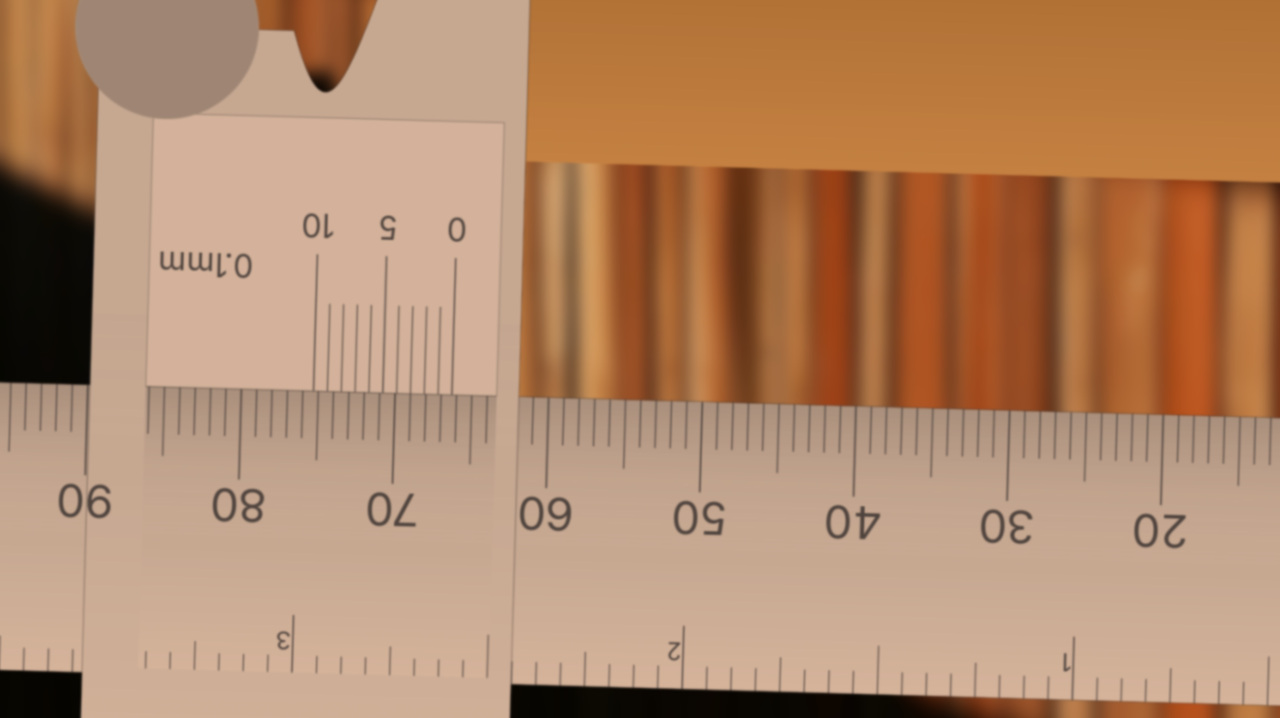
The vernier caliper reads 66.3 mm
